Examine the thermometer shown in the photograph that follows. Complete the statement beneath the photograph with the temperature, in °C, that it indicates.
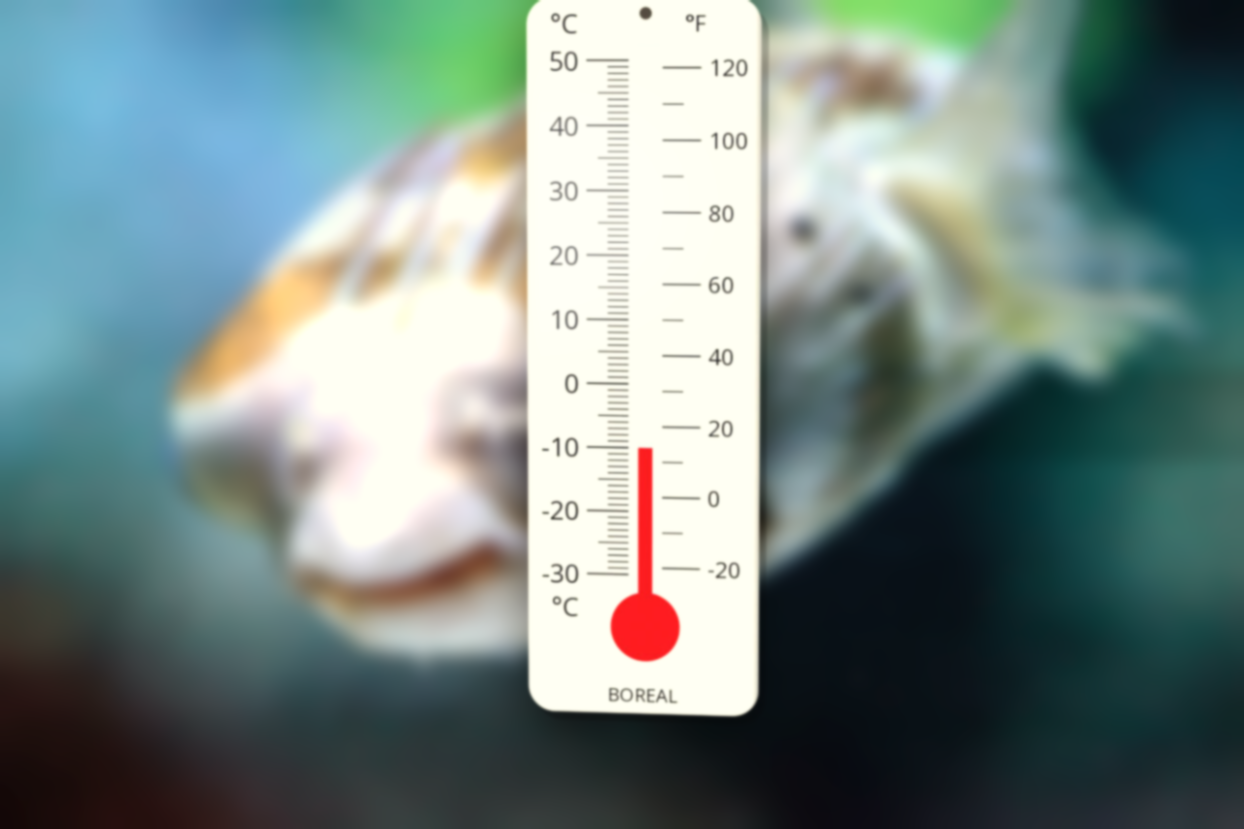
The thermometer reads -10 °C
